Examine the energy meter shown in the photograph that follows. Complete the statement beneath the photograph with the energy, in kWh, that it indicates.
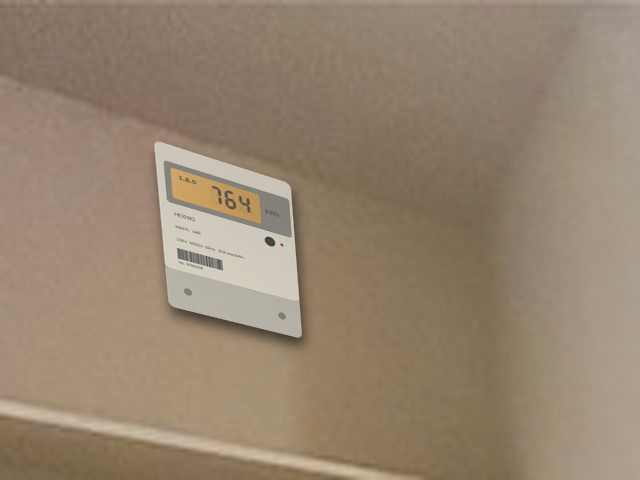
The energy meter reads 764 kWh
